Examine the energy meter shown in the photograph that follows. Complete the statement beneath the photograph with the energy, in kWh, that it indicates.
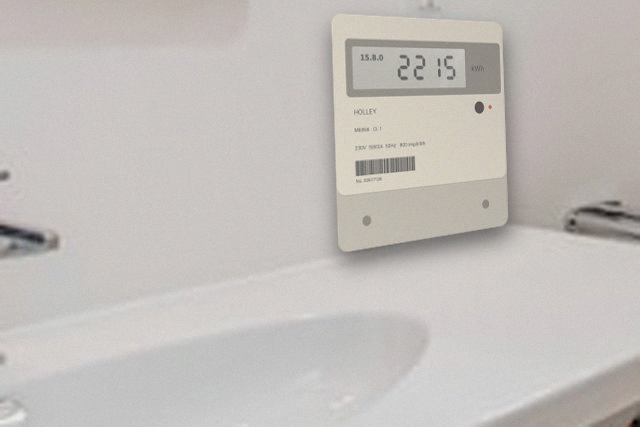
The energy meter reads 2215 kWh
